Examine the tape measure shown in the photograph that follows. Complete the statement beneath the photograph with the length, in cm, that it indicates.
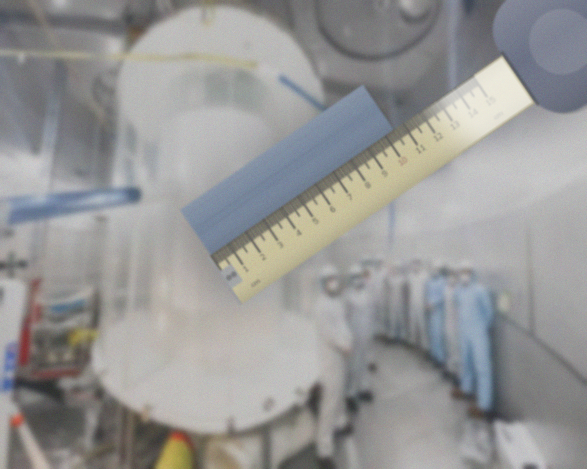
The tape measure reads 10.5 cm
